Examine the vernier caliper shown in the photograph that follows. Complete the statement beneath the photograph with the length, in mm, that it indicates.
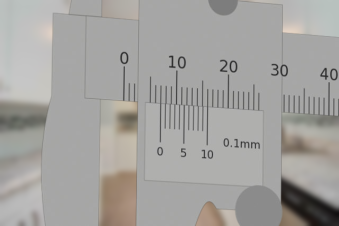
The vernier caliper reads 7.0 mm
